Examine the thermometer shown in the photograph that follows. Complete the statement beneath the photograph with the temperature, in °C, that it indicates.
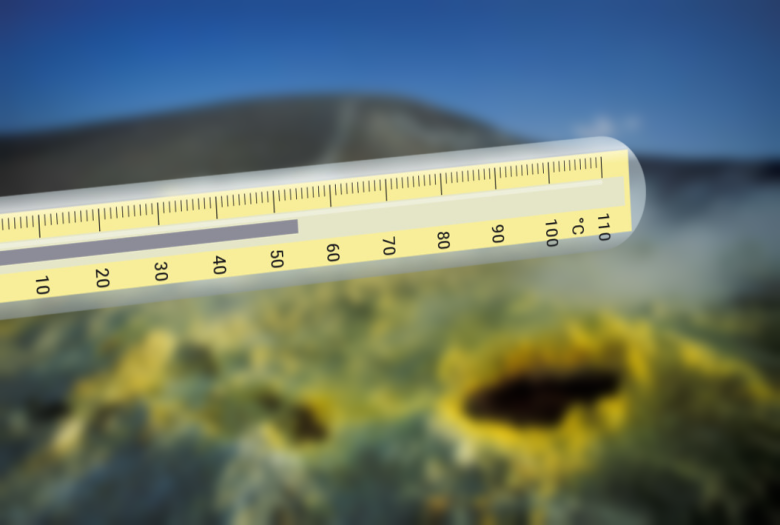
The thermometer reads 54 °C
